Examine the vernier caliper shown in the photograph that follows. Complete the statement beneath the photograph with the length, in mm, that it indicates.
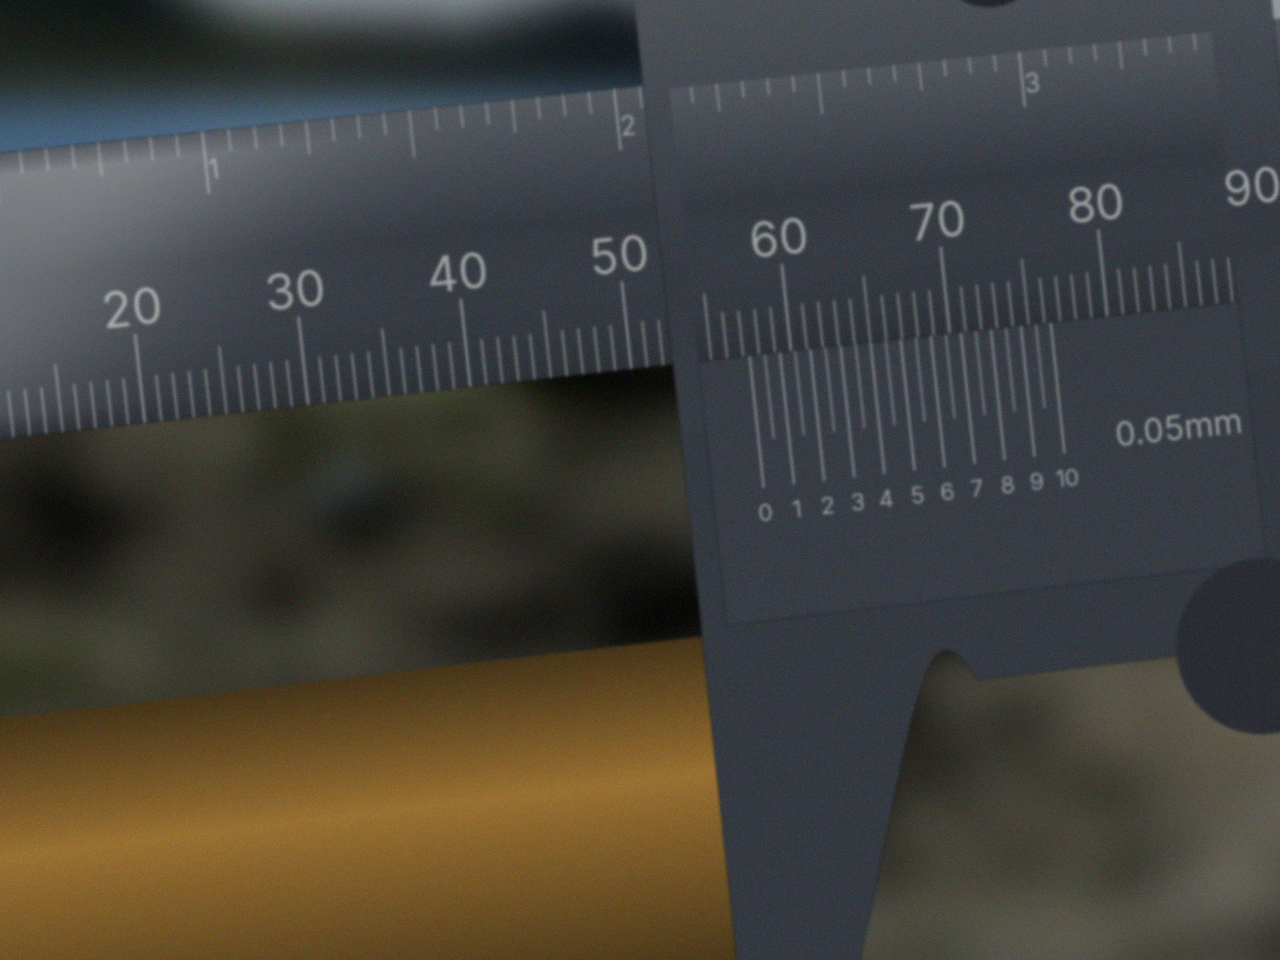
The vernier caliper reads 57.4 mm
